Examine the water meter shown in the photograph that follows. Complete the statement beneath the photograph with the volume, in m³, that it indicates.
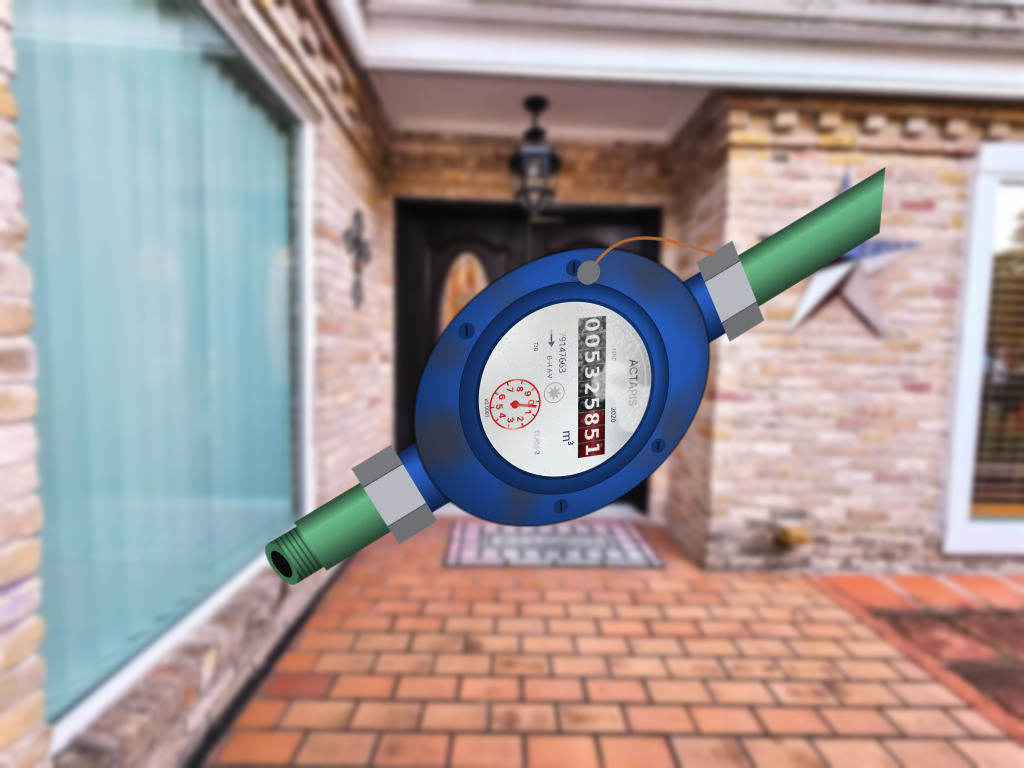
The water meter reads 5325.8510 m³
